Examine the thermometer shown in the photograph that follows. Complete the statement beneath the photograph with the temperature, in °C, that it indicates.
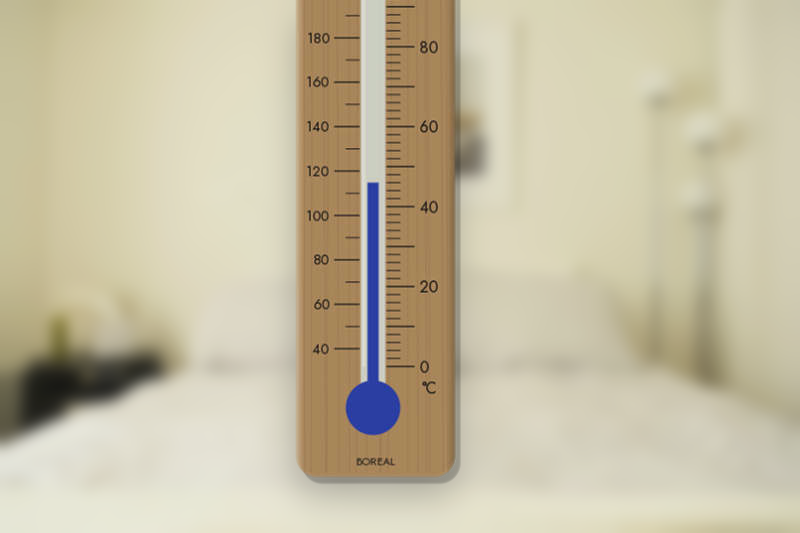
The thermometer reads 46 °C
